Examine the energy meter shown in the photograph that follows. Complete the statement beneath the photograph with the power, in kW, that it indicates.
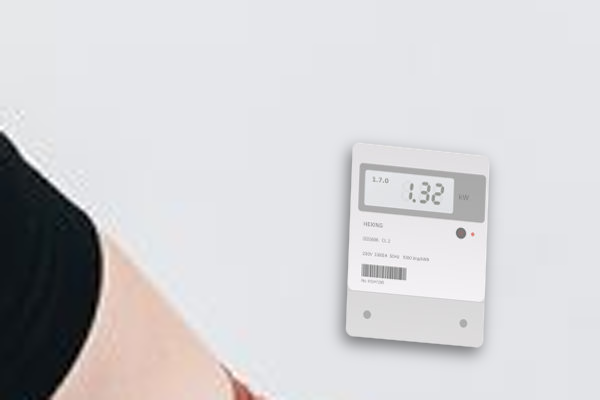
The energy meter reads 1.32 kW
